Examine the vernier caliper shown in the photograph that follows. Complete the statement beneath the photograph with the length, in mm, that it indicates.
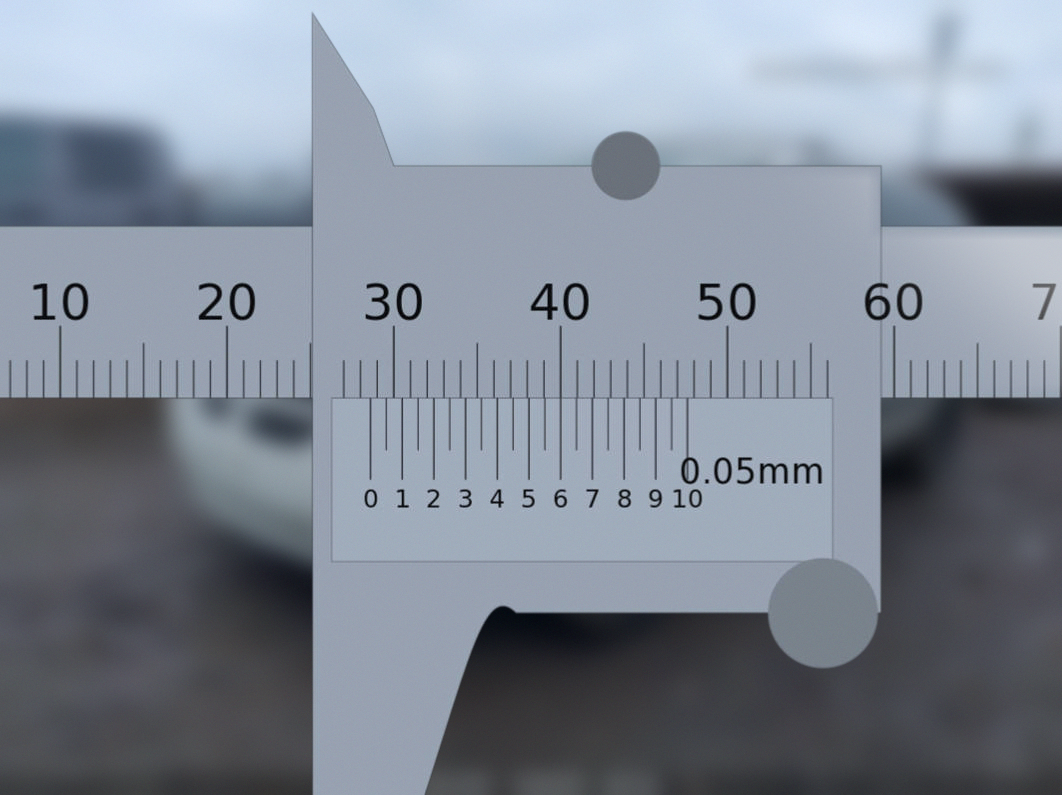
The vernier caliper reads 28.6 mm
